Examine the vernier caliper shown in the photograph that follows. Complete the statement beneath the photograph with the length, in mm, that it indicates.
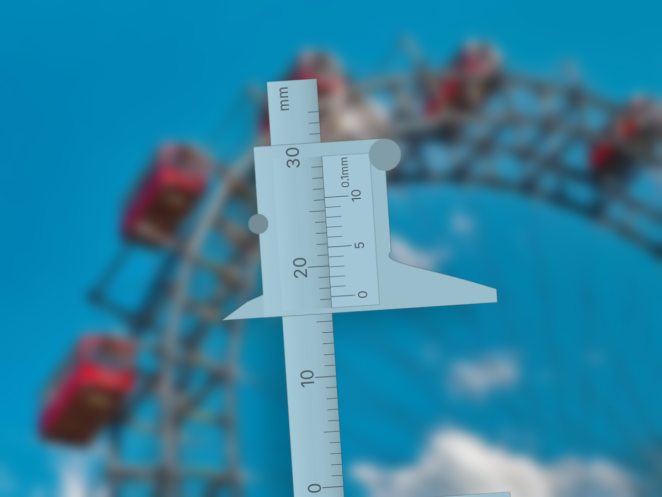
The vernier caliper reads 17.2 mm
